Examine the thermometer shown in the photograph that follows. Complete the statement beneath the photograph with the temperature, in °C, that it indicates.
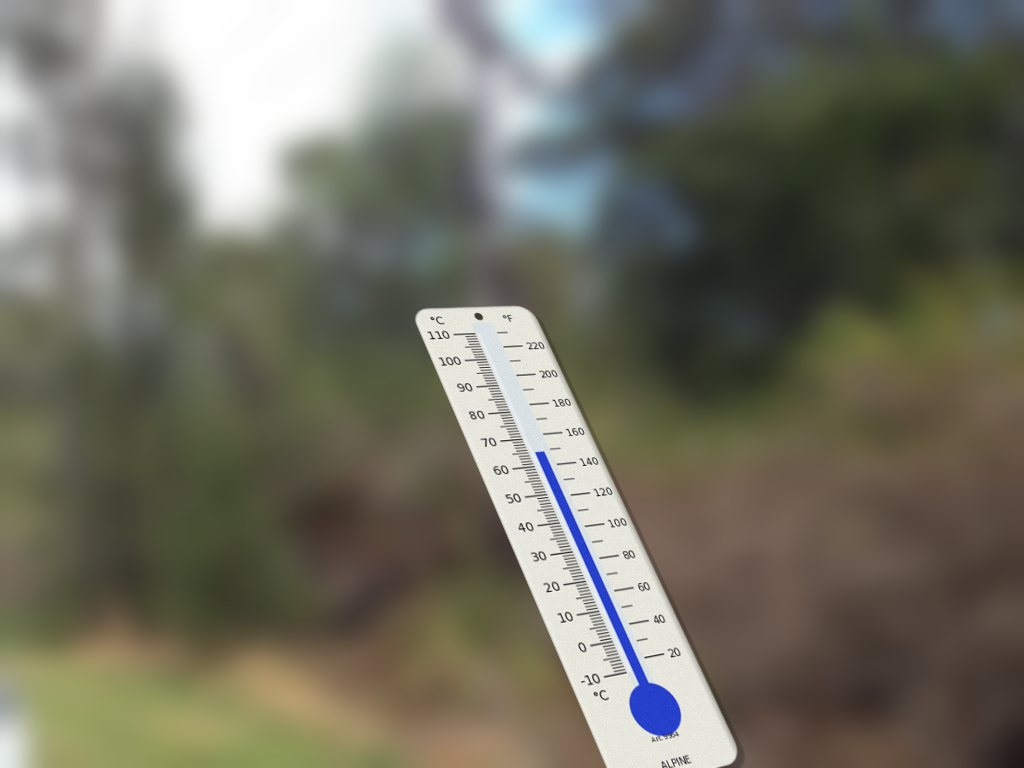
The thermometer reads 65 °C
